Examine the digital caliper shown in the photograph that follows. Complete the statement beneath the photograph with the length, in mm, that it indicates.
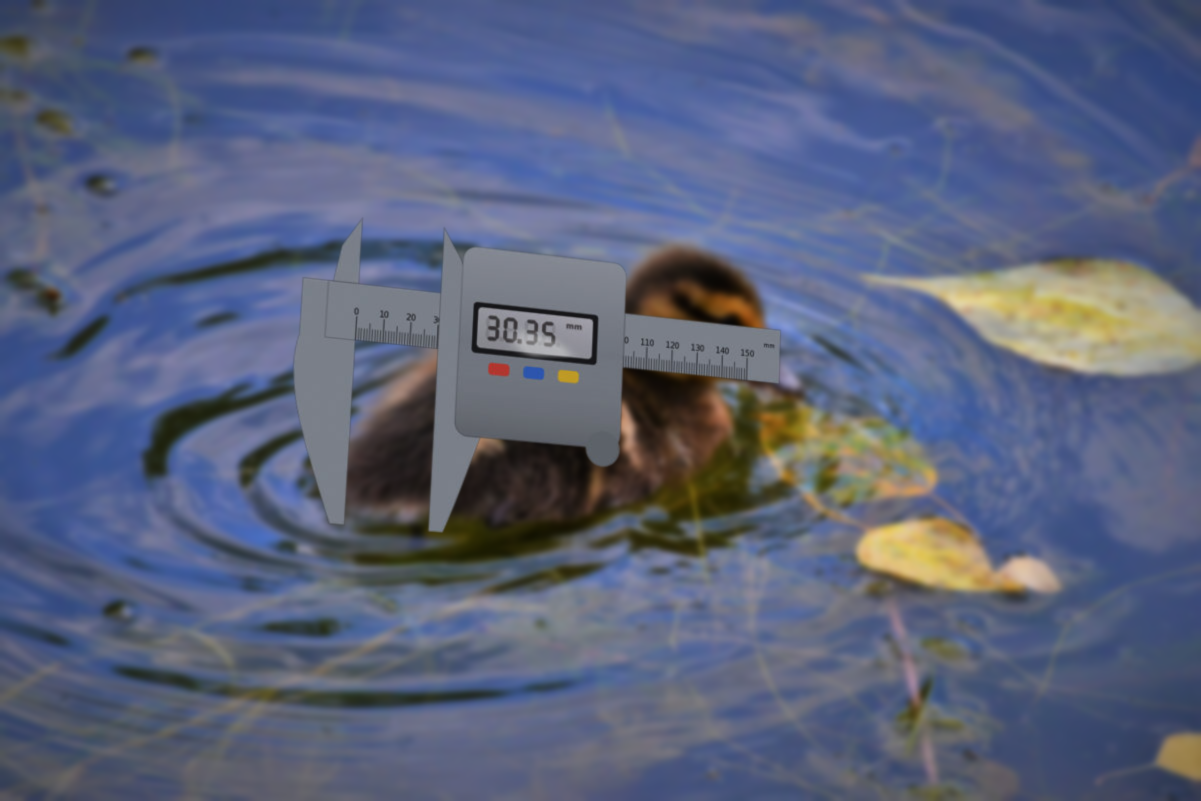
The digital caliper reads 30.35 mm
